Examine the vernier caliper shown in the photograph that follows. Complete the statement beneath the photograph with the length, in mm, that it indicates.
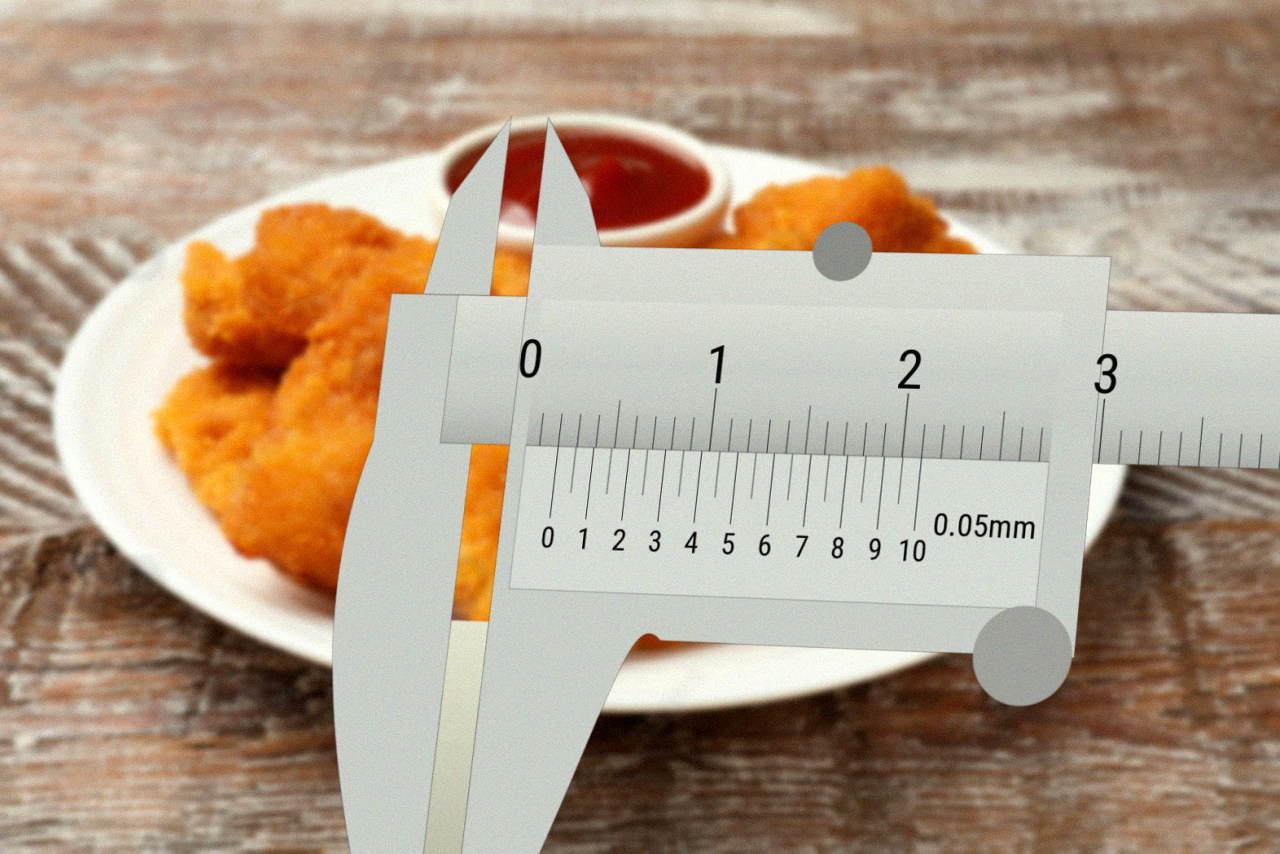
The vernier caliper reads 2.0 mm
